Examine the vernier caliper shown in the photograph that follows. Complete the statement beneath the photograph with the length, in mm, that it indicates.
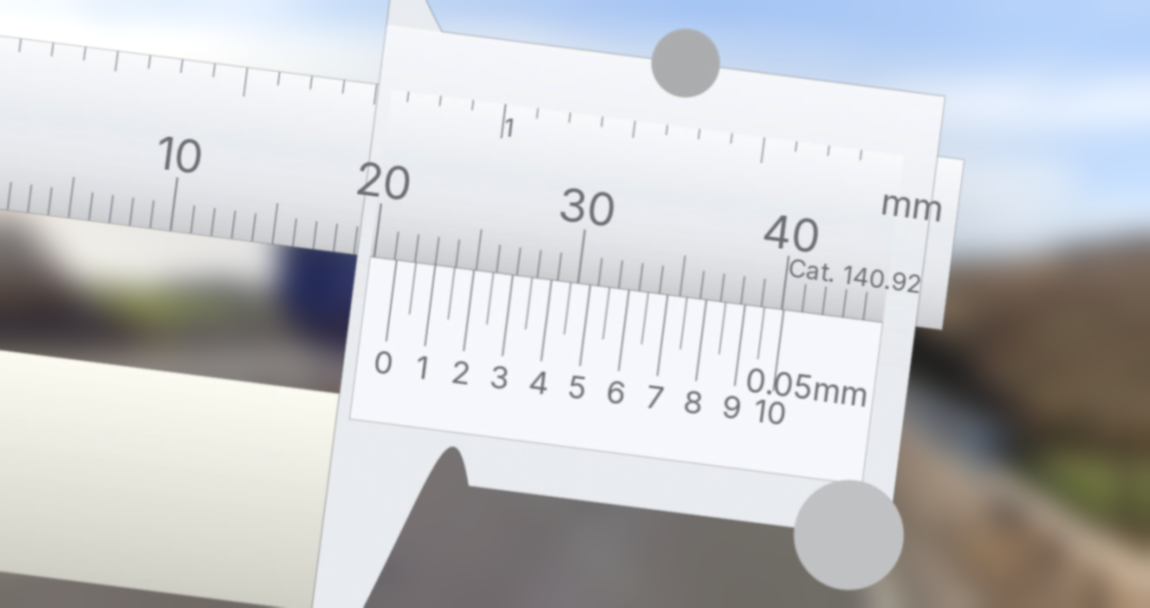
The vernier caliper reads 21.1 mm
